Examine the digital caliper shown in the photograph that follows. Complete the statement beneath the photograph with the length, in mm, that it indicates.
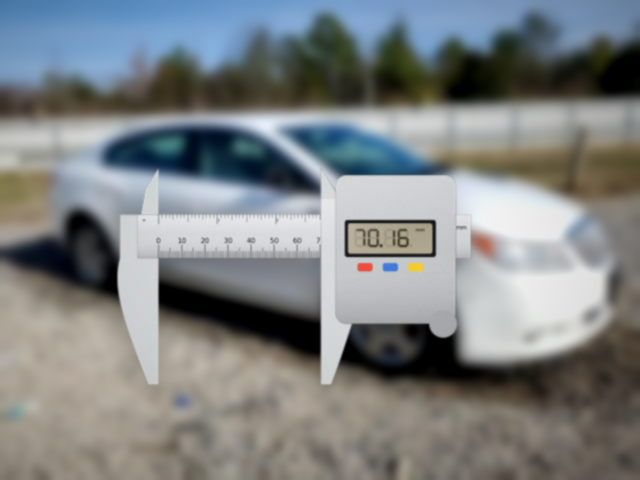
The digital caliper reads 70.16 mm
